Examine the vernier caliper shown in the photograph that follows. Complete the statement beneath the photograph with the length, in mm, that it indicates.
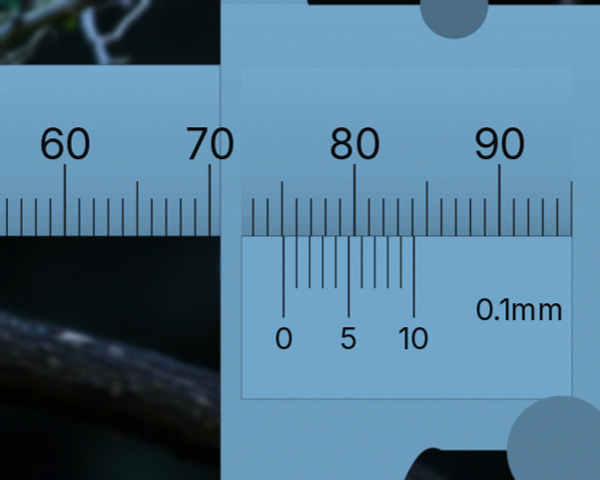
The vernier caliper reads 75.1 mm
